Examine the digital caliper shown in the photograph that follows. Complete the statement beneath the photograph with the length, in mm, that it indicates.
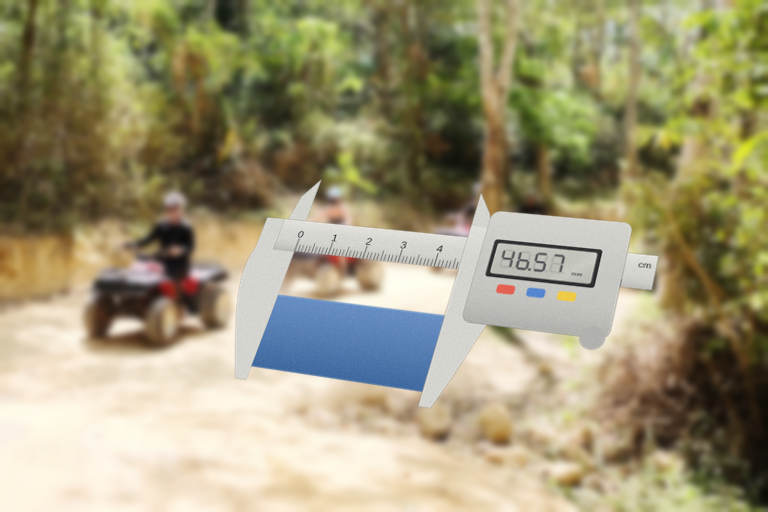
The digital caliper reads 46.57 mm
